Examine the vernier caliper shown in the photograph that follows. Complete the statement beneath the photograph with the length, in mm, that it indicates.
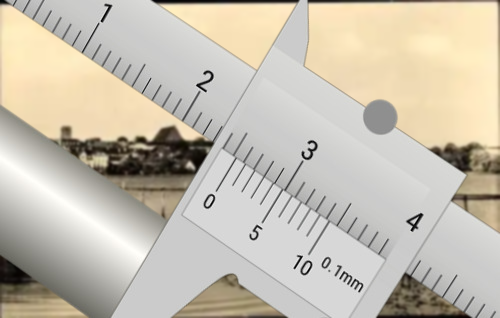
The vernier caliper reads 25.3 mm
